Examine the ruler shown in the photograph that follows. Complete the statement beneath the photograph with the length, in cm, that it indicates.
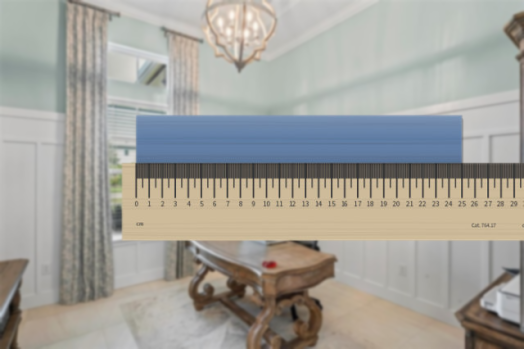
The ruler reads 25 cm
